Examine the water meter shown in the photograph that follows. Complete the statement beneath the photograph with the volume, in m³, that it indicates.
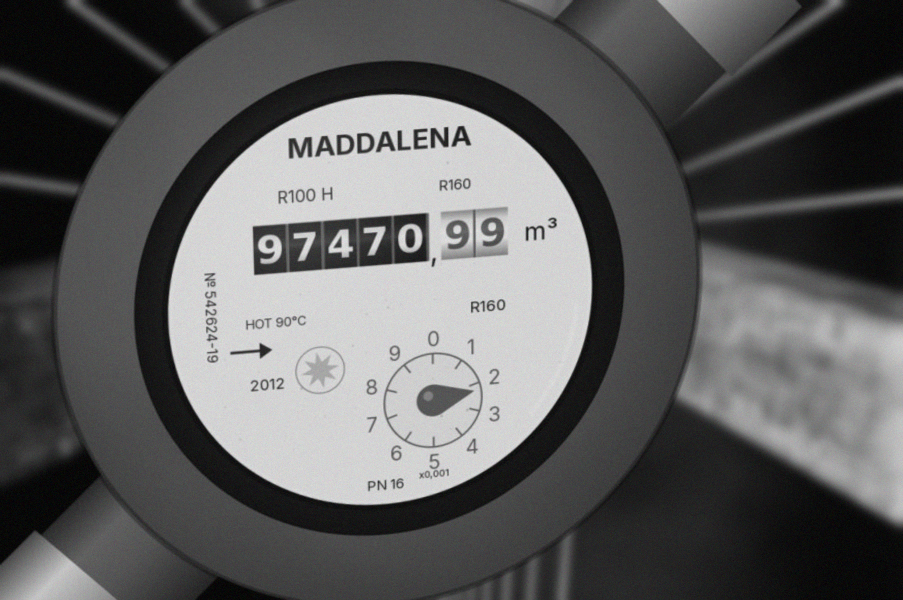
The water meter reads 97470.992 m³
